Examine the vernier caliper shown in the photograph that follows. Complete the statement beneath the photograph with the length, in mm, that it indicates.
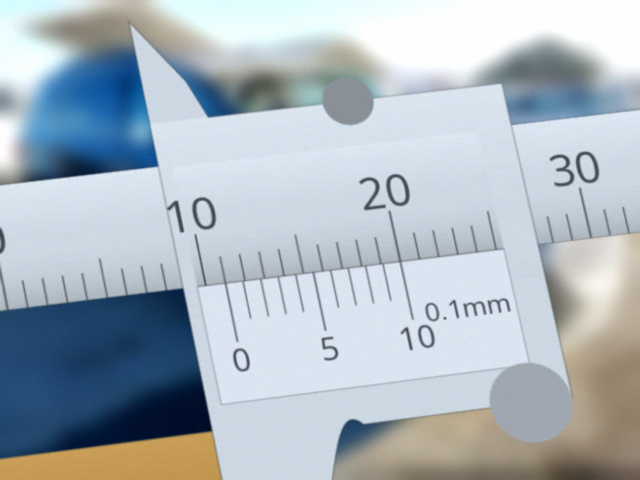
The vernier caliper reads 11.0 mm
